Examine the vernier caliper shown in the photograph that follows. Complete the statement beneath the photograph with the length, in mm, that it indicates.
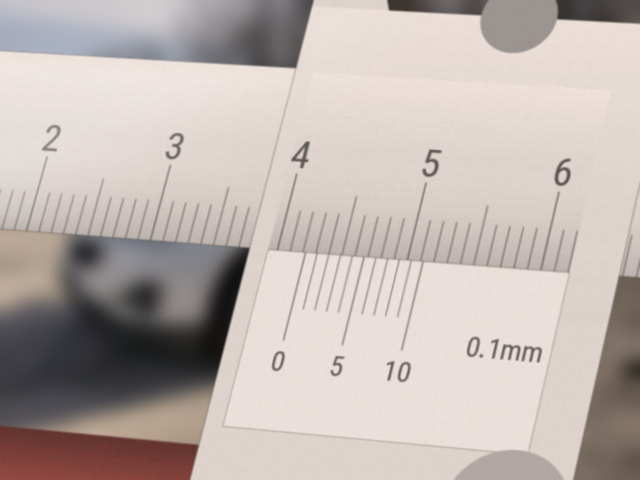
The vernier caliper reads 42.2 mm
